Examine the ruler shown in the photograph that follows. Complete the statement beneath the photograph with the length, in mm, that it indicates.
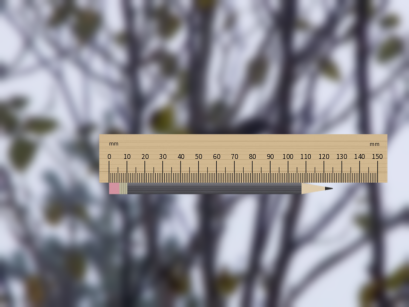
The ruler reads 125 mm
